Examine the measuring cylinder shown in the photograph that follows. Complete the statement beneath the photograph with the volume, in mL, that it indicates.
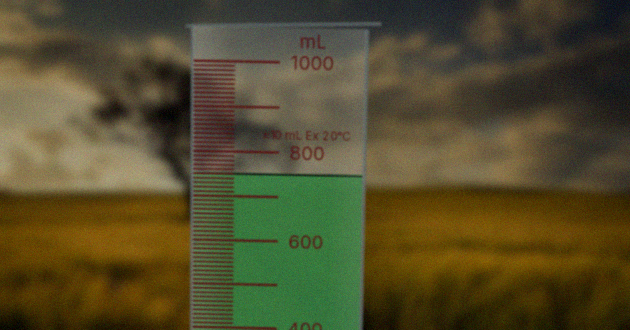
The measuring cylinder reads 750 mL
